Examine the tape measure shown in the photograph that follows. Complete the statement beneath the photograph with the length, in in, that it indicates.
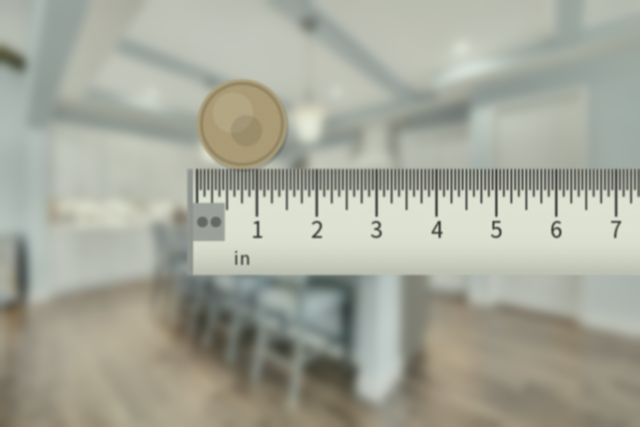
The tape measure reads 1.5 in
